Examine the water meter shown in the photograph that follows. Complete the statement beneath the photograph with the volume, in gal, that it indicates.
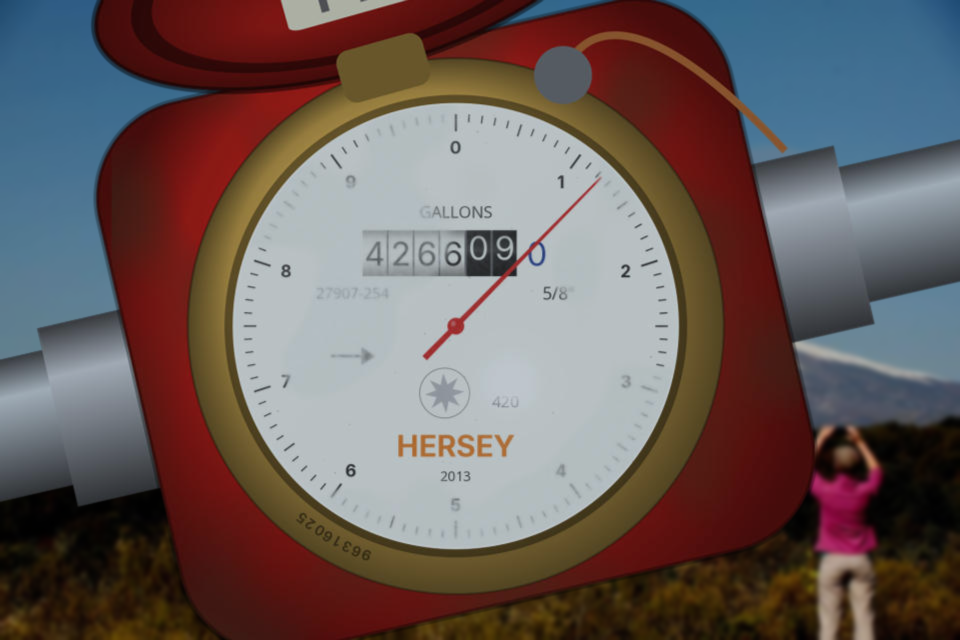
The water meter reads 4266091.2 gal
